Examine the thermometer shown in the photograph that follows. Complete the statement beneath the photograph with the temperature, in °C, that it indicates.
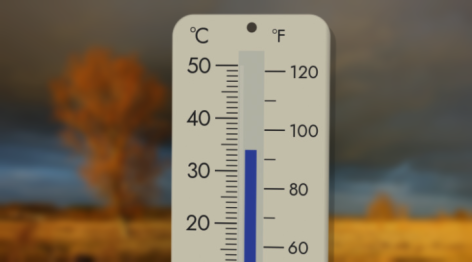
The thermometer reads 34 °C
